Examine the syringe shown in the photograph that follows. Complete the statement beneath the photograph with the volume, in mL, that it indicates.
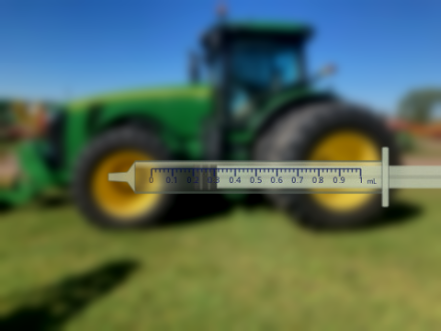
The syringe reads 0.2 mL
